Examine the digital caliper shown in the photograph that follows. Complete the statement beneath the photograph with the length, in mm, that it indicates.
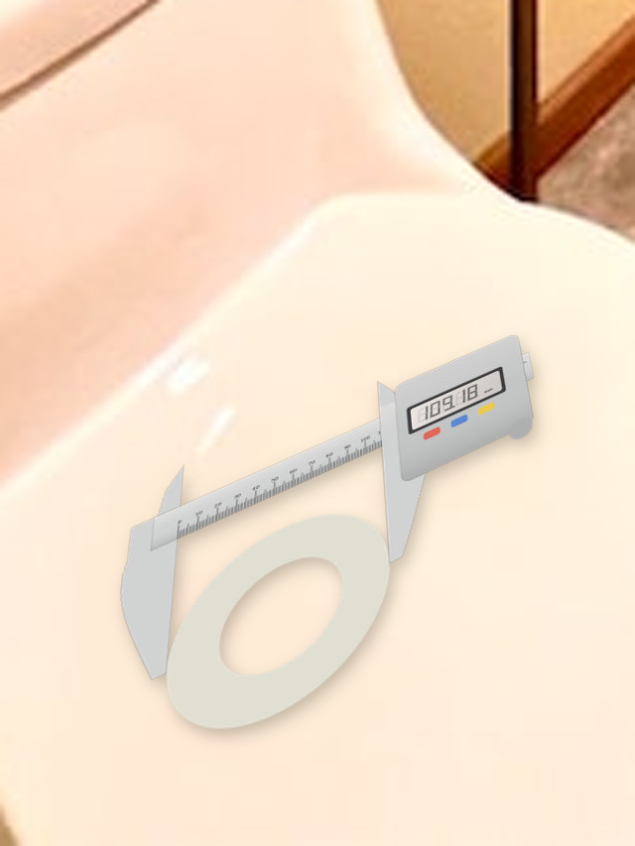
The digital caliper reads 109.18 mm
